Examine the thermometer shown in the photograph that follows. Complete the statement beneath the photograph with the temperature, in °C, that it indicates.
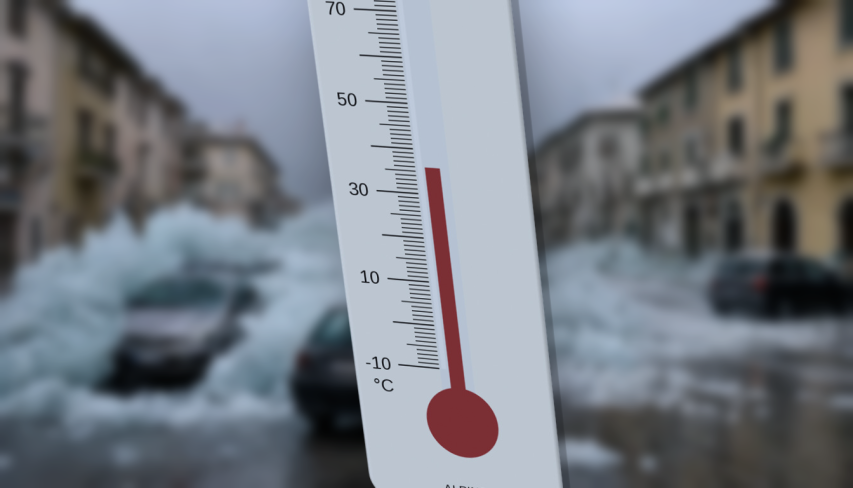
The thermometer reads 36 °C
